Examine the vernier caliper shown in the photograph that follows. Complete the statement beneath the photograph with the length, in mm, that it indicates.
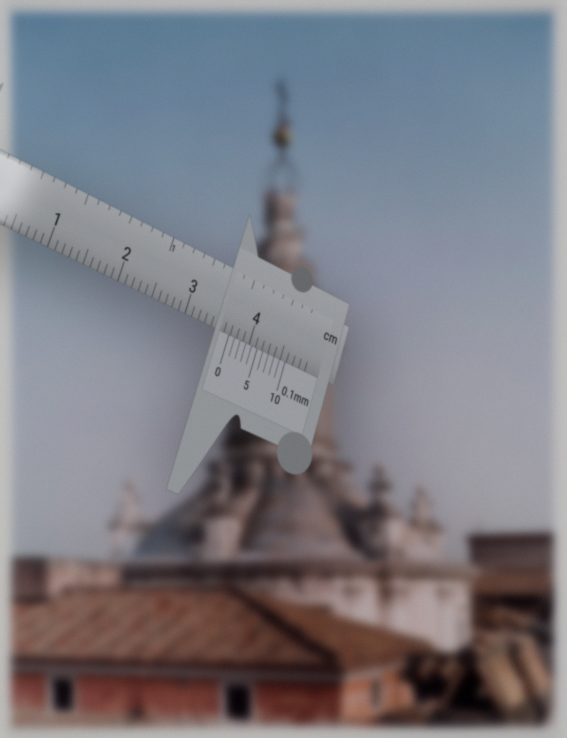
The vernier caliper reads 36.8 mm
